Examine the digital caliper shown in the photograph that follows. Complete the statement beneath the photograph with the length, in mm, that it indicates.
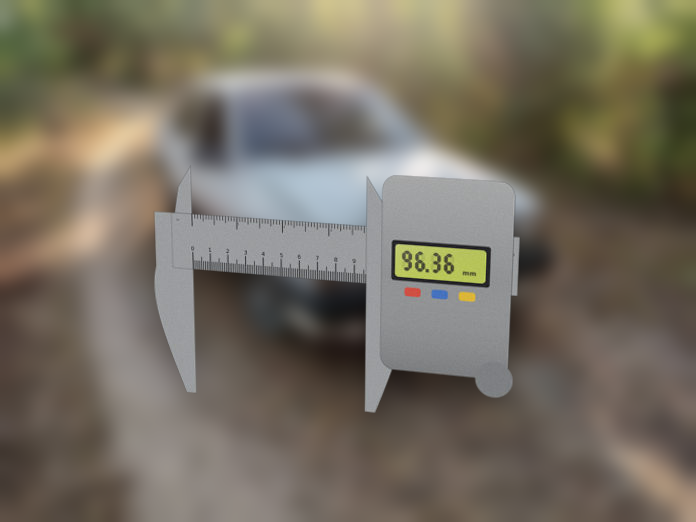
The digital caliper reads 96.36 mm
